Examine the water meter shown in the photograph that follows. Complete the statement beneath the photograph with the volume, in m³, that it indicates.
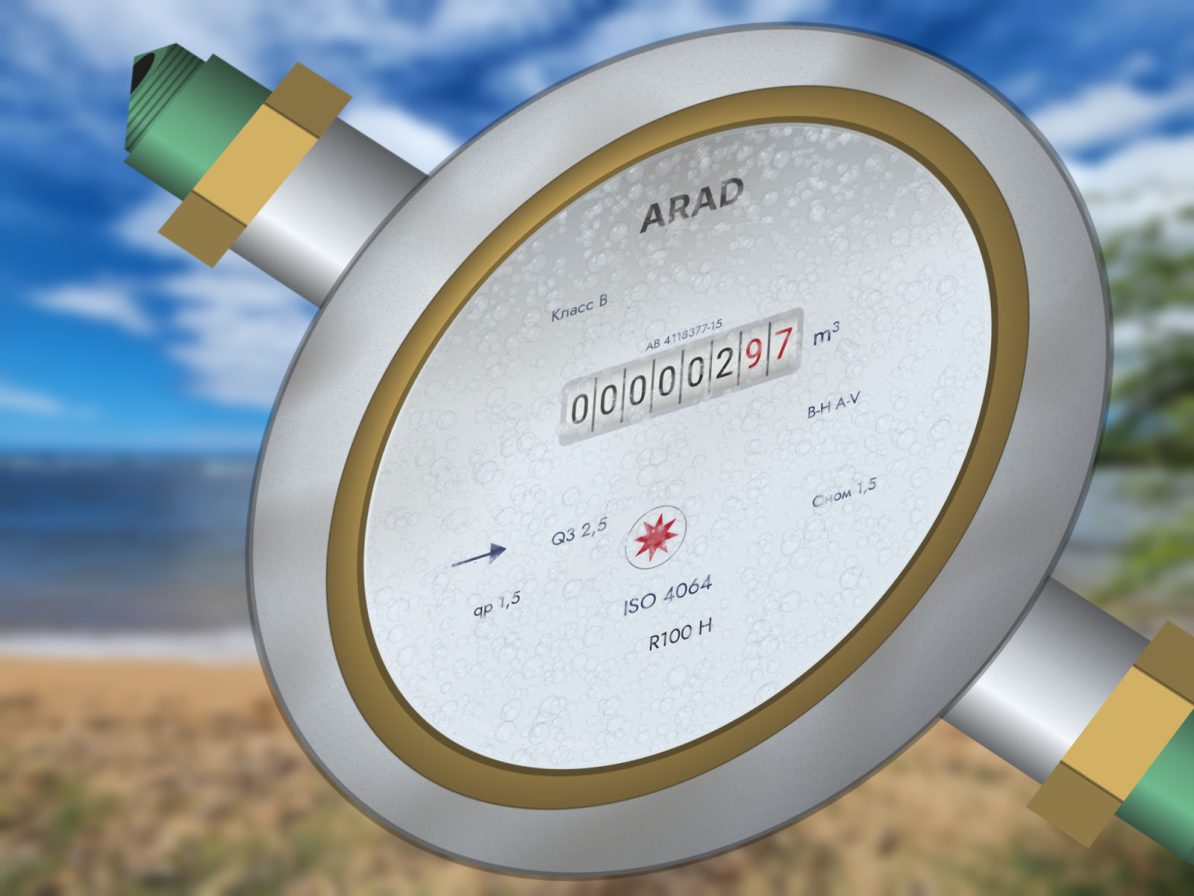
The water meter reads 2.97 m³
